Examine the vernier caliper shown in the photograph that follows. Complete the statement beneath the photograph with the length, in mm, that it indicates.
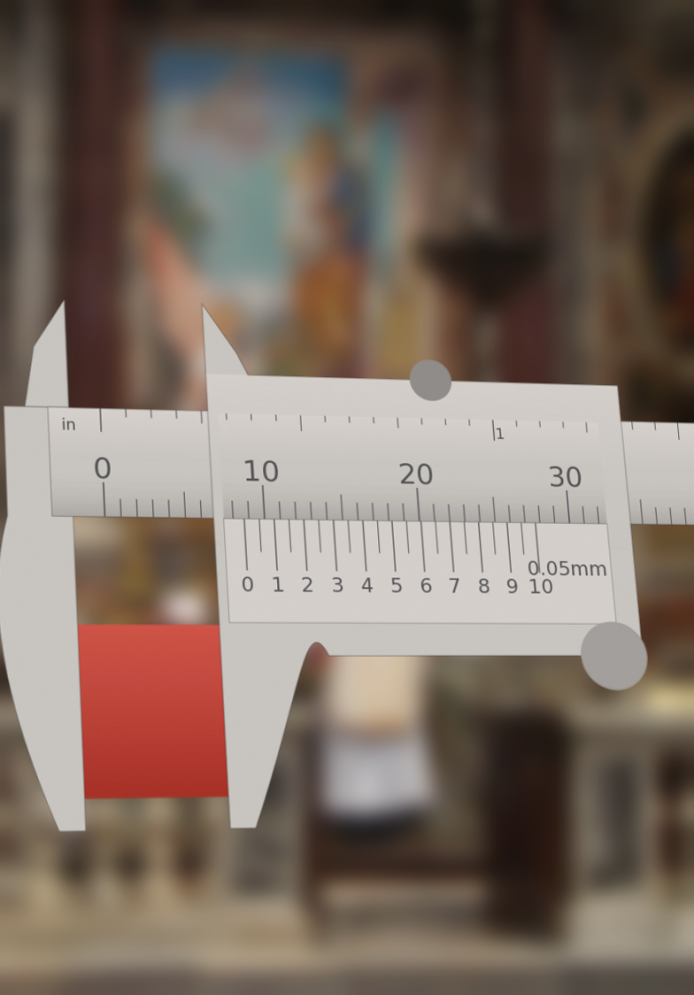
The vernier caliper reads 8.7 mm
